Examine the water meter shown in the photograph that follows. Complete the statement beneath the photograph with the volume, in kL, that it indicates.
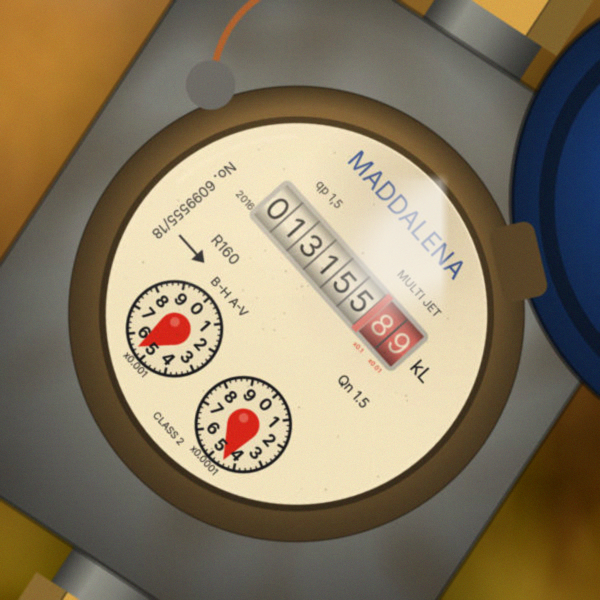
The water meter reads 13155.8954 kL
